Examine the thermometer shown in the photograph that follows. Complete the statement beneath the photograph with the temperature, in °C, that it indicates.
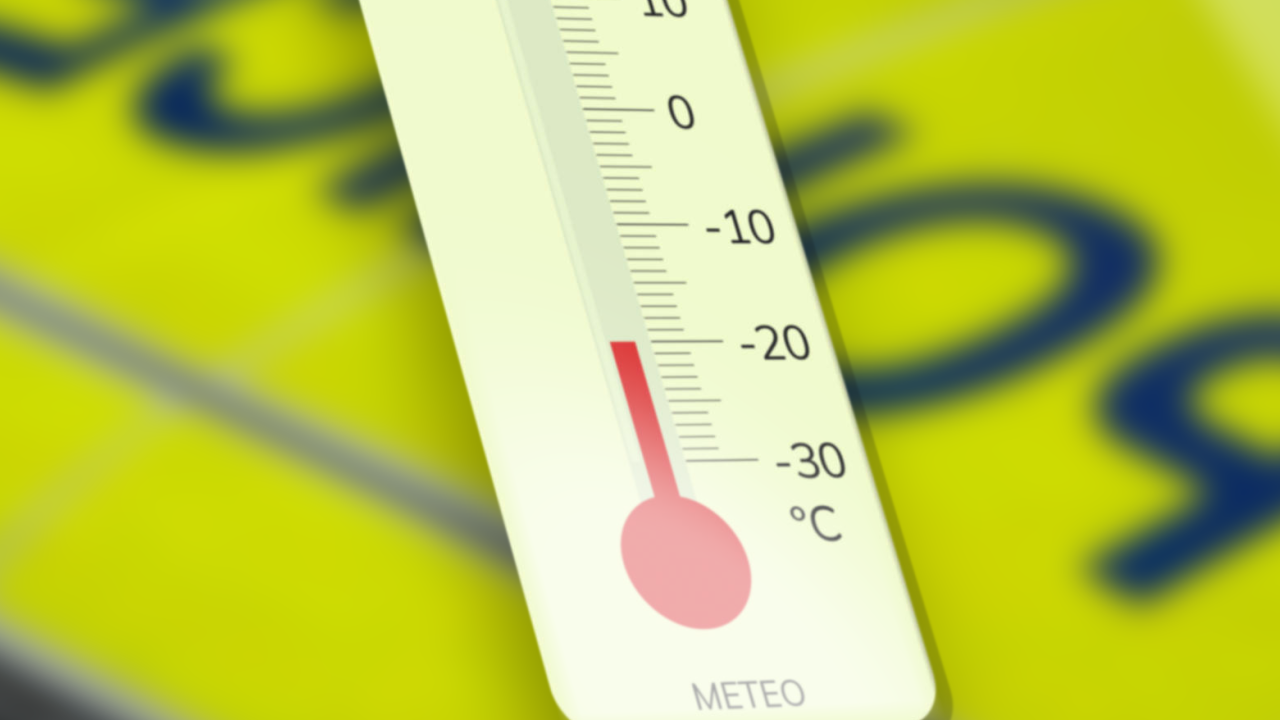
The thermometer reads -20 °C
